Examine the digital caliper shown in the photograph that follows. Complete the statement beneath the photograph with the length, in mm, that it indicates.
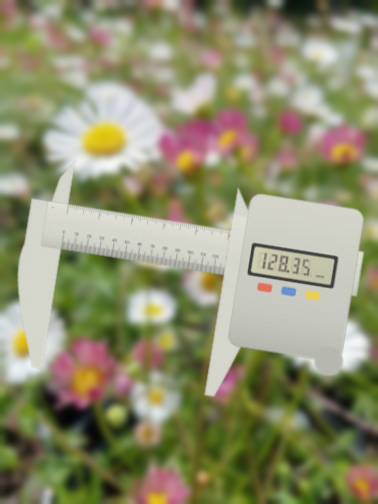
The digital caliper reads 128.35 mm
